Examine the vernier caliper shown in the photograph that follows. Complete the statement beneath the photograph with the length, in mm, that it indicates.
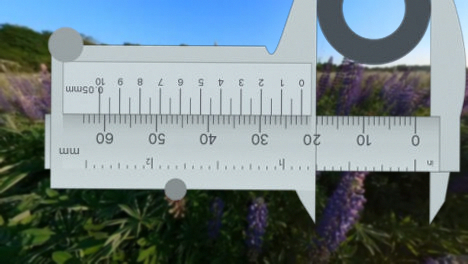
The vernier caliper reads 22.0 mm
